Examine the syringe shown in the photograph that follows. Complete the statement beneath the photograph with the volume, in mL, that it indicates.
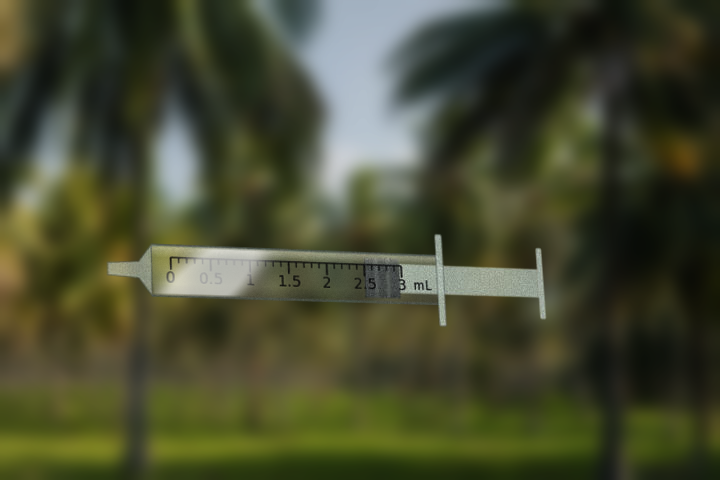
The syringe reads 2.5 mL
